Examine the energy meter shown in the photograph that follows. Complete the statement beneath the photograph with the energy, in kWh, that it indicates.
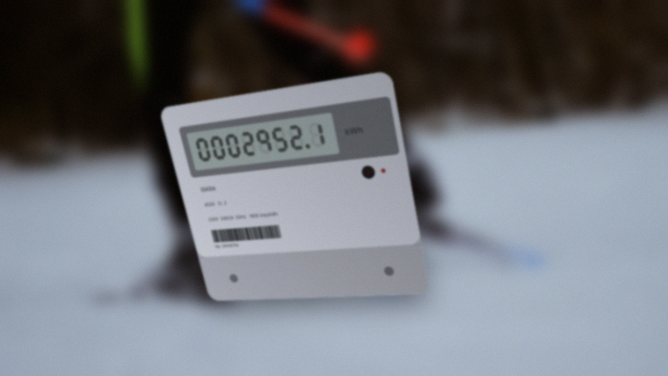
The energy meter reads 2952.1 kWh
